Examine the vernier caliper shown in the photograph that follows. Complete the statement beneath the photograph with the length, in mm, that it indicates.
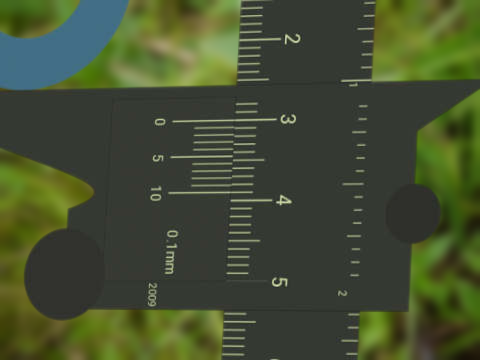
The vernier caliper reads 30.0 mm
